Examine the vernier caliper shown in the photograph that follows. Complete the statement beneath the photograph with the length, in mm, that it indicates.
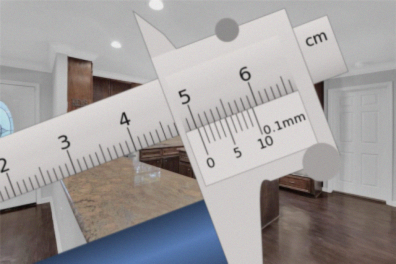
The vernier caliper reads 50.2 mm
